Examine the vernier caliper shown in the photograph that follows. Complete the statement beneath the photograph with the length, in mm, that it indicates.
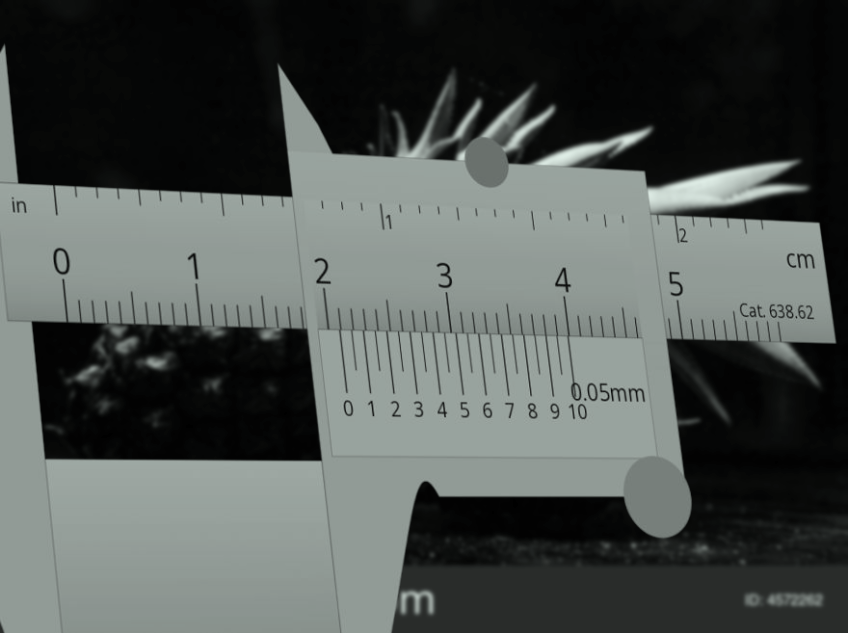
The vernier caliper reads 20.9 mm
